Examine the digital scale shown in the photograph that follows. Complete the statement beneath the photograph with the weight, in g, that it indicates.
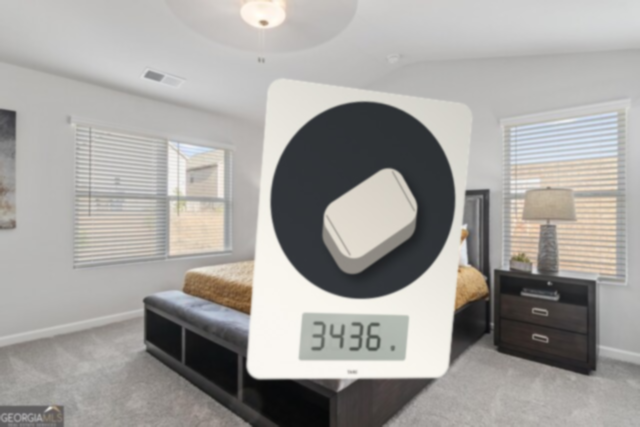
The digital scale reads 3436 g
